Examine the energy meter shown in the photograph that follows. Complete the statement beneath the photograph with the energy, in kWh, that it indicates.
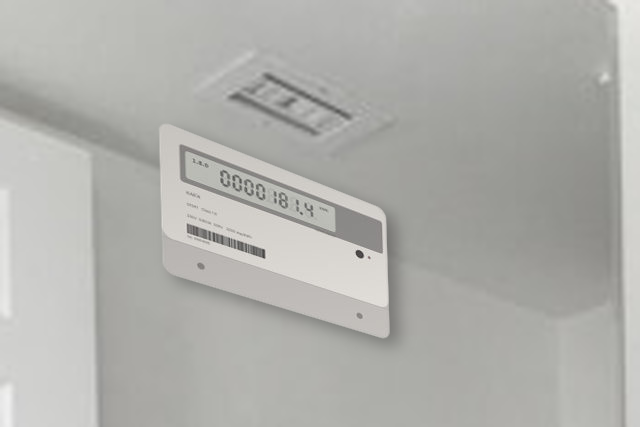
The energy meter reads 181.4 kWh
